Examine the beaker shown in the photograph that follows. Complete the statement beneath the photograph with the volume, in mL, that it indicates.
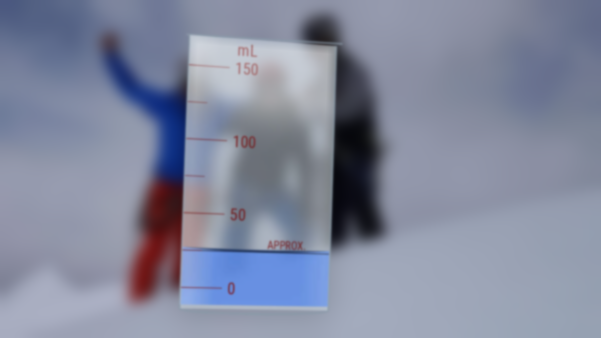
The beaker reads 25 mL
